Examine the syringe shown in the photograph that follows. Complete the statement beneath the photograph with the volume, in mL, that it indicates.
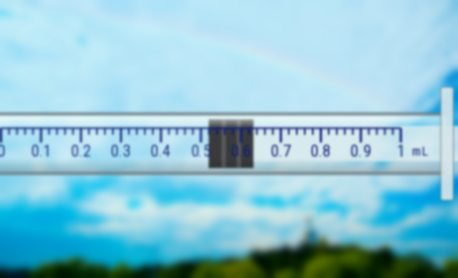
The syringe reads 0.52 mL
